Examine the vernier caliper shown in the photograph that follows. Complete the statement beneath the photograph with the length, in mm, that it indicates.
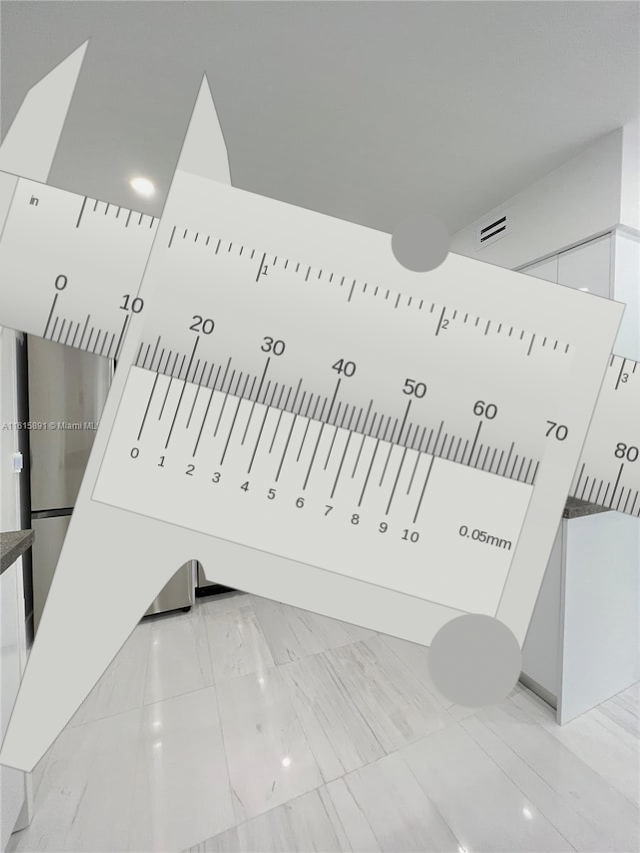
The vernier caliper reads 16.2 mm
